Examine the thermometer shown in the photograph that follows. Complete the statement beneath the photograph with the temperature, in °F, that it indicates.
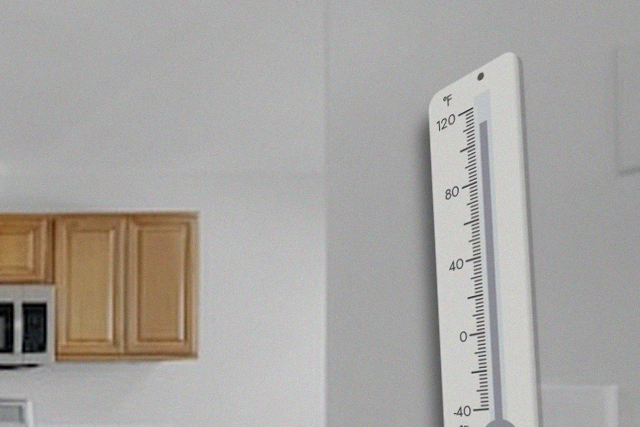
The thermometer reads 110 °F
